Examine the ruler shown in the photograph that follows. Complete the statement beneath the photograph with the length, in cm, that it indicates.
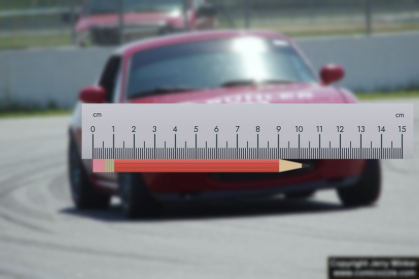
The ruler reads 10.5 cm
